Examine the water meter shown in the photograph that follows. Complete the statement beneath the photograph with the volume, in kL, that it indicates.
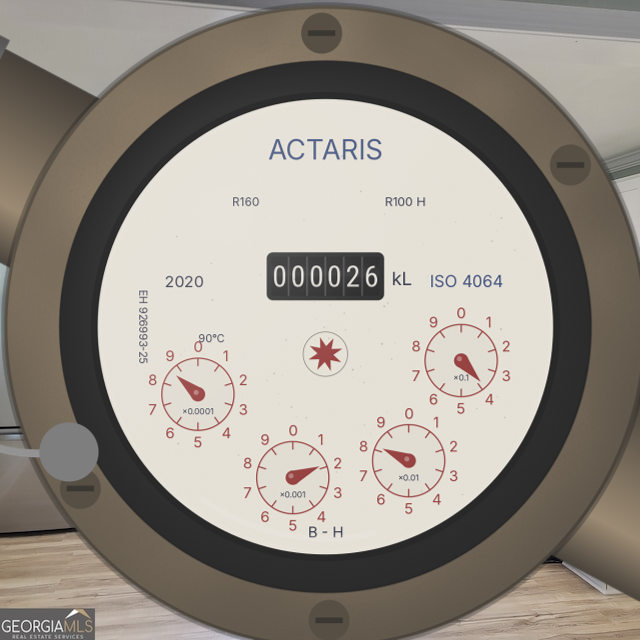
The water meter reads 26.3818 kL
